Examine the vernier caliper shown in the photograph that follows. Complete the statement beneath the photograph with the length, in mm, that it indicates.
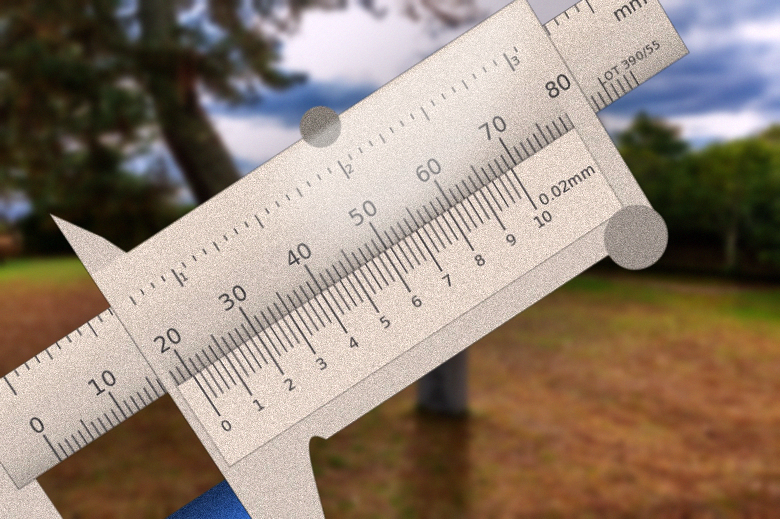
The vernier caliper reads 20.2 mm
